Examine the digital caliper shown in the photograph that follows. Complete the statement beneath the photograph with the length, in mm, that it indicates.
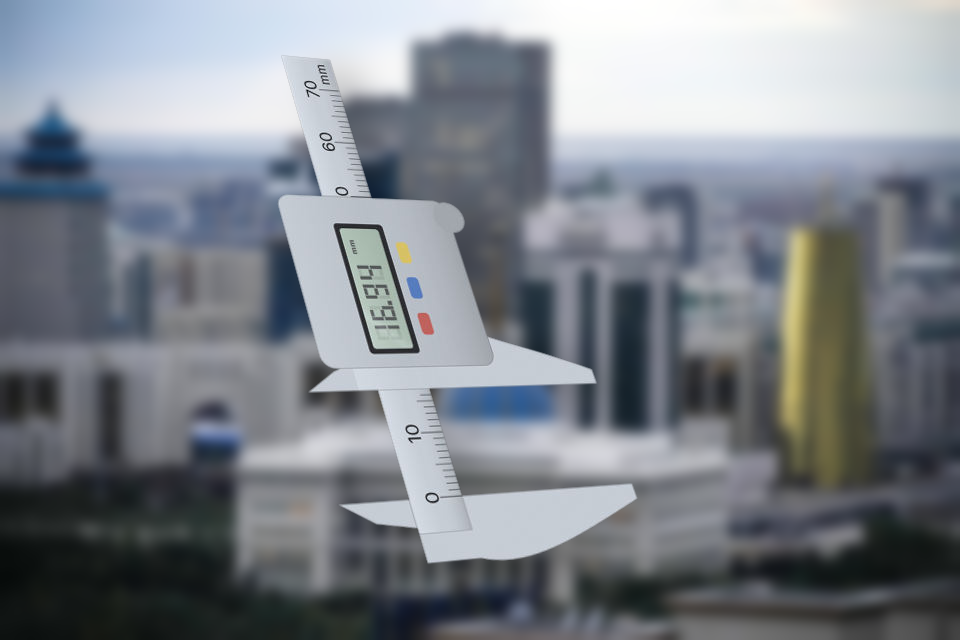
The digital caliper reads 16.94 mm
